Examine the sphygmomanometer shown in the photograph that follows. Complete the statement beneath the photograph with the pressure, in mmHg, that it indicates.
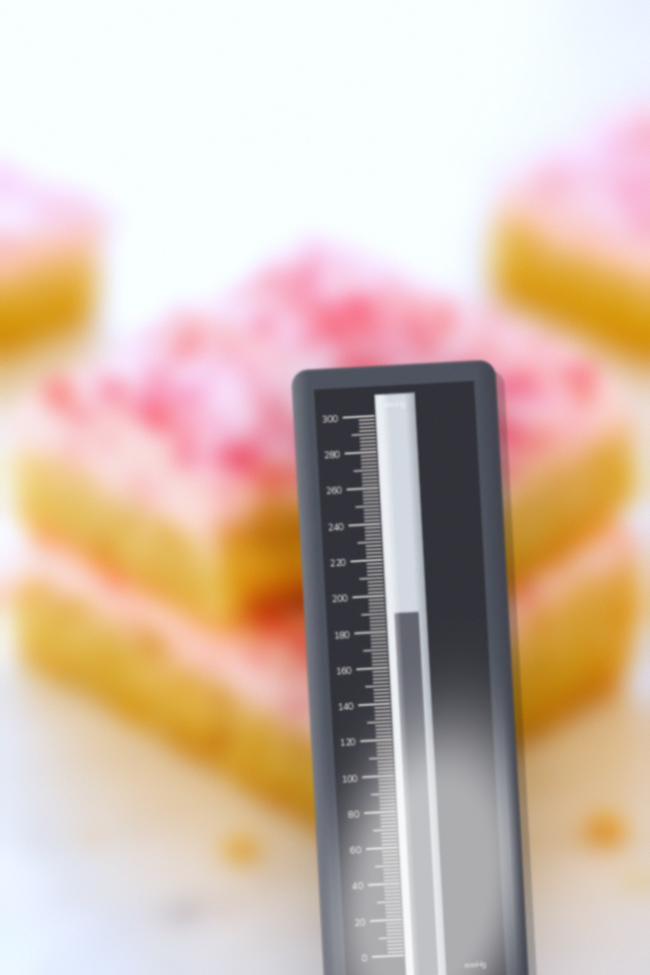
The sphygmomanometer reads 190 mmHg
